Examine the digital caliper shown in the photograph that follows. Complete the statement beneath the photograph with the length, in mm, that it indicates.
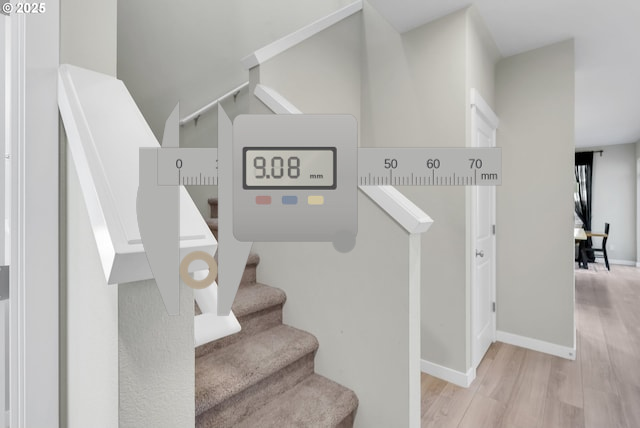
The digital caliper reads 9.08 mm
